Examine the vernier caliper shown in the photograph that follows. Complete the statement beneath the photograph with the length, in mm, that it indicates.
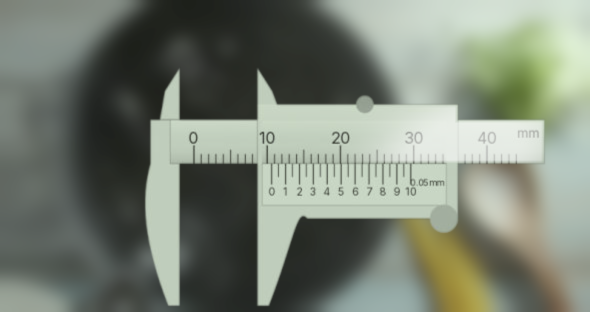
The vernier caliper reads 10.6 mm
